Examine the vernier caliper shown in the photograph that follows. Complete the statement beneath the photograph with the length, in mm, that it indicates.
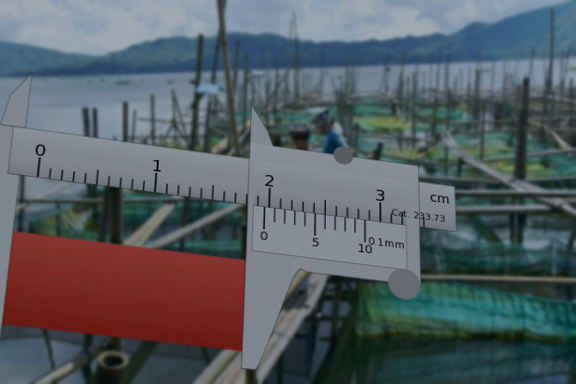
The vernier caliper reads 19.6 mm
